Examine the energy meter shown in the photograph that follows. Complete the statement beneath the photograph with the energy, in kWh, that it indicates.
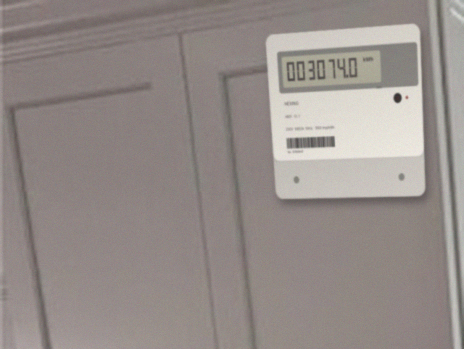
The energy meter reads 3074.0 kWh
